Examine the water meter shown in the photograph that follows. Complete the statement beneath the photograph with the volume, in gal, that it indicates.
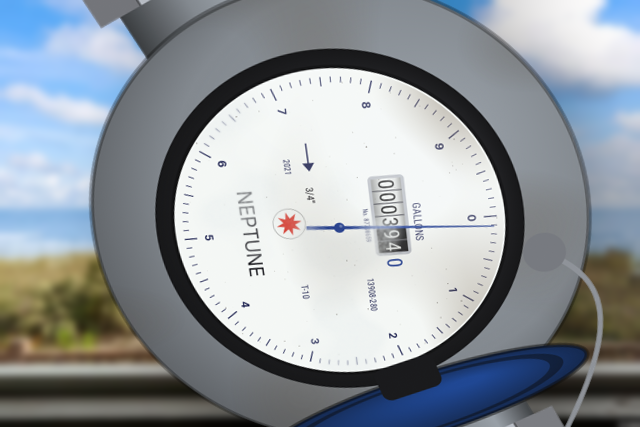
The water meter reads 3940.1 gal
